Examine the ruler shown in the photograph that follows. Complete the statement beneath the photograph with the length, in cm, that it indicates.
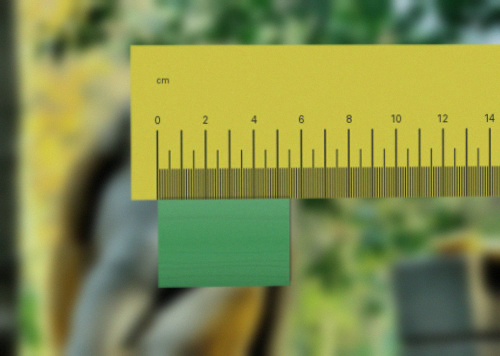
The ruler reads 5.5 cm
